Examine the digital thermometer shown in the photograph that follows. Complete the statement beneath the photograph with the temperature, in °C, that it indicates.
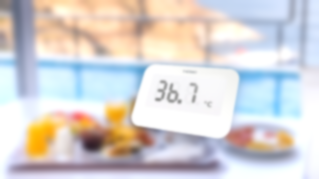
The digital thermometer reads 36.7 °C
